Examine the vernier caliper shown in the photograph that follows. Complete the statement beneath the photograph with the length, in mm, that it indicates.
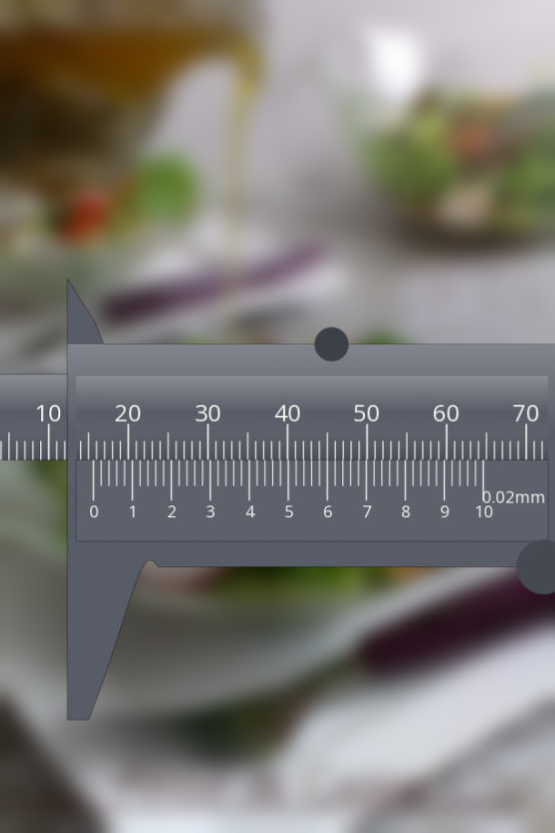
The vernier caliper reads 15.6 mm
